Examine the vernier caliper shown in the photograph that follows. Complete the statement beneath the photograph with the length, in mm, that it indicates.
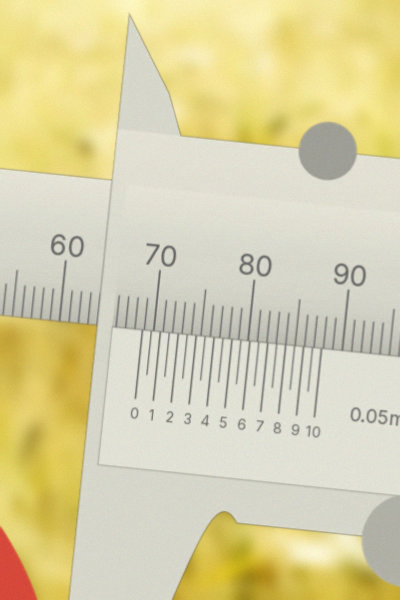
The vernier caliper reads 68.8 mm
